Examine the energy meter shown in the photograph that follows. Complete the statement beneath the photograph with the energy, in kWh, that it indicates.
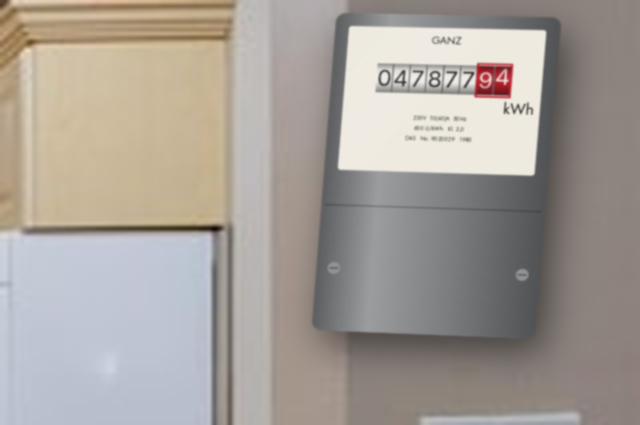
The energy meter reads 47877.94 kWh
